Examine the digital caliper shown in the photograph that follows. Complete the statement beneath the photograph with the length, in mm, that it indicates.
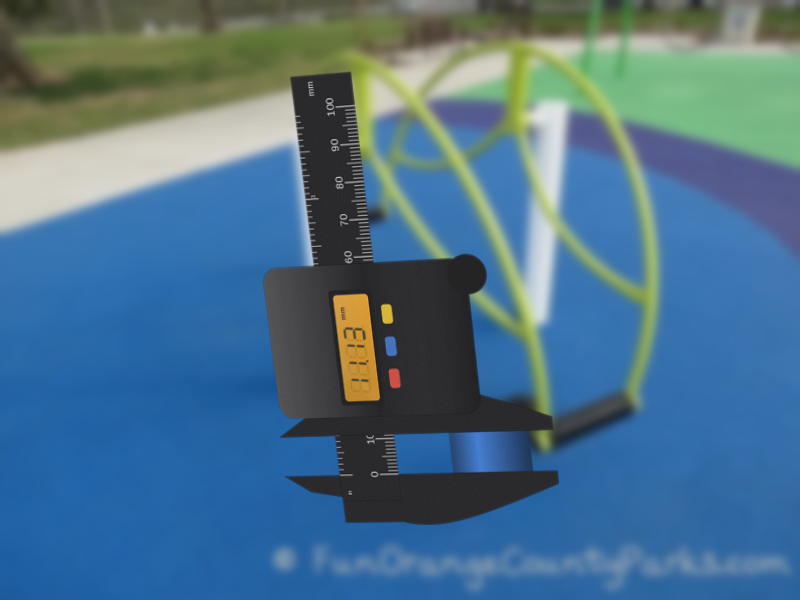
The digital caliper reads 11.13 mm
